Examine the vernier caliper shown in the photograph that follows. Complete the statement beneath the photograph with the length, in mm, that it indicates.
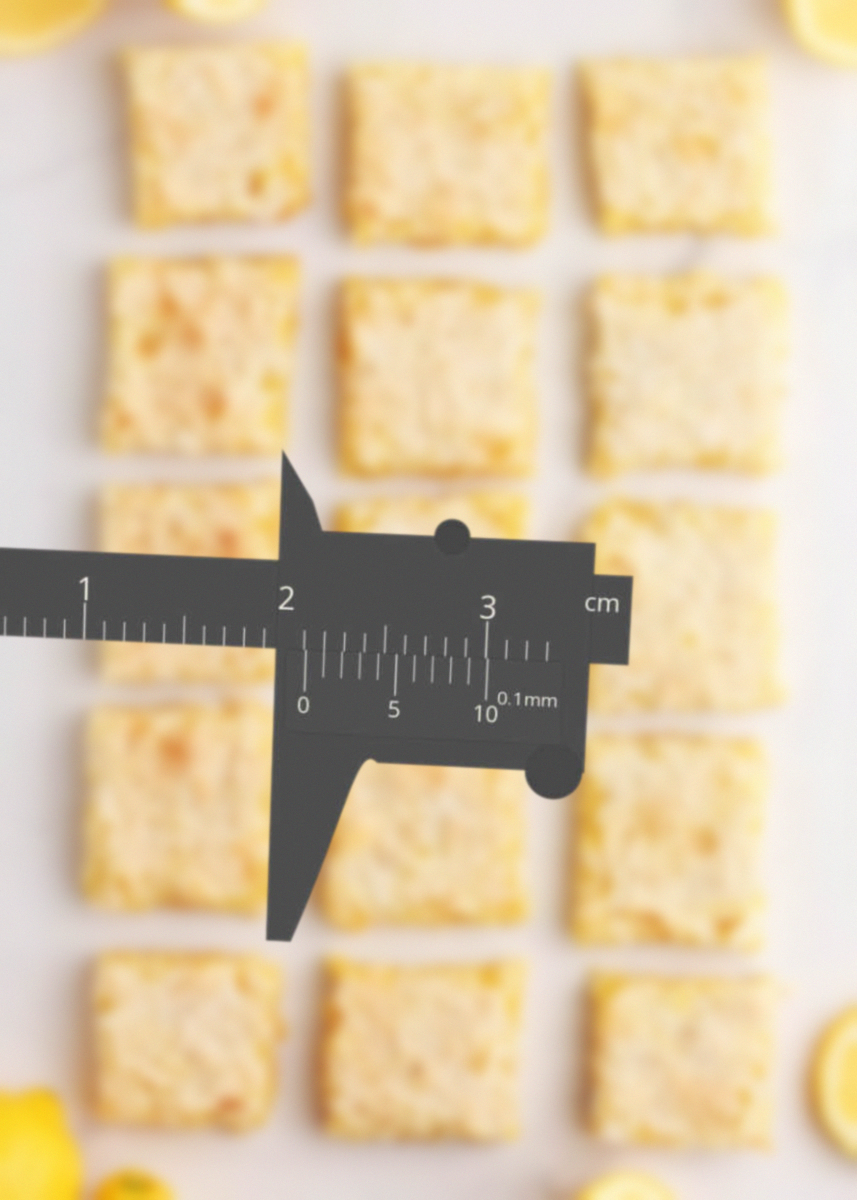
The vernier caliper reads 21.1 mm
